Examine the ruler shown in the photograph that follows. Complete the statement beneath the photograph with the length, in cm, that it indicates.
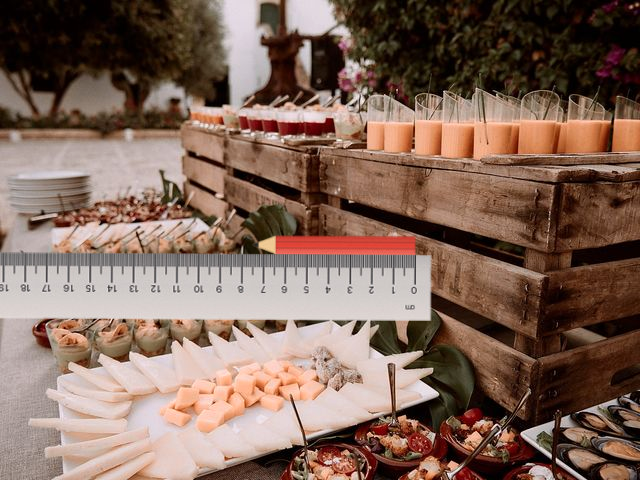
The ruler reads 7.5 cm
